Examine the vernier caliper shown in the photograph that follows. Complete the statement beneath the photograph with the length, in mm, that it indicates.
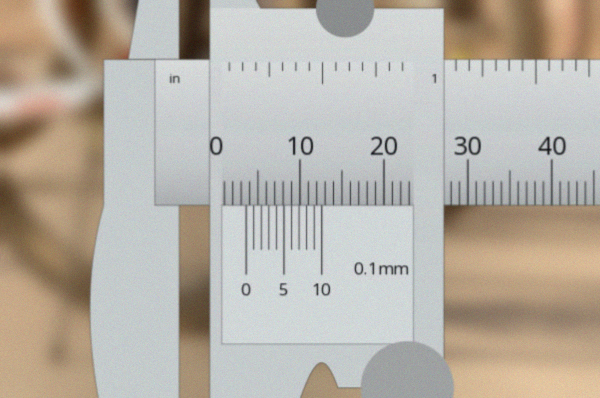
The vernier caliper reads 3.6 mm
